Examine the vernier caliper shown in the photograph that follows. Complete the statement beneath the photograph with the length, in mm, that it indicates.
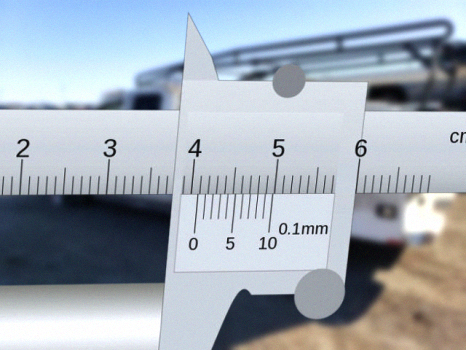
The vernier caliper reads 40.8 mm
